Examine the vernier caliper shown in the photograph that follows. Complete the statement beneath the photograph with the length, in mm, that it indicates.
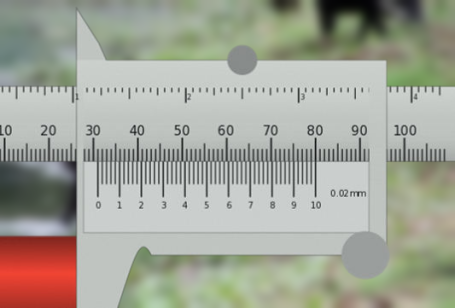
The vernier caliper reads 31.0 mm
